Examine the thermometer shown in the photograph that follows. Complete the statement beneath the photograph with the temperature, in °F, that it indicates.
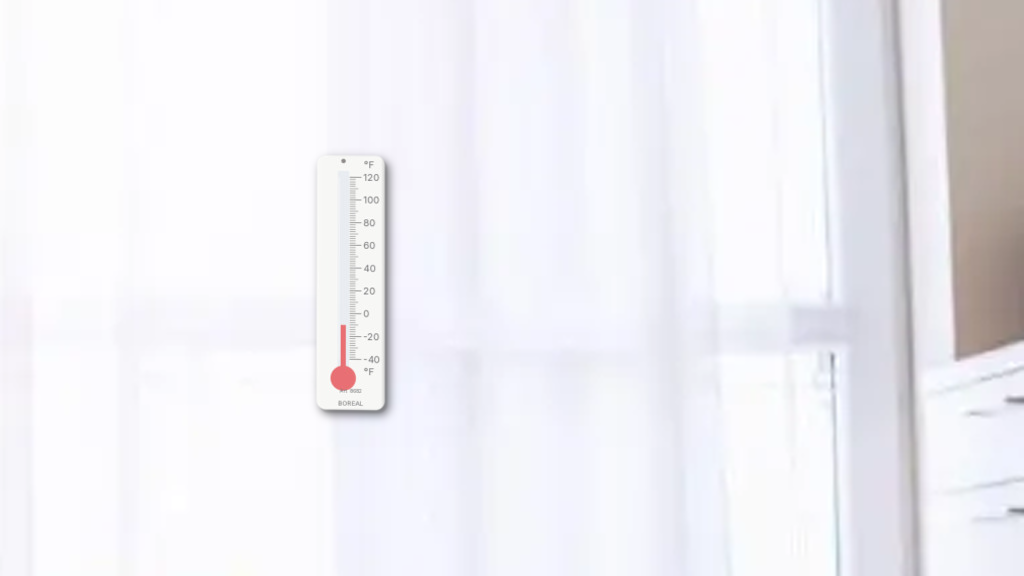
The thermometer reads -10 °F
